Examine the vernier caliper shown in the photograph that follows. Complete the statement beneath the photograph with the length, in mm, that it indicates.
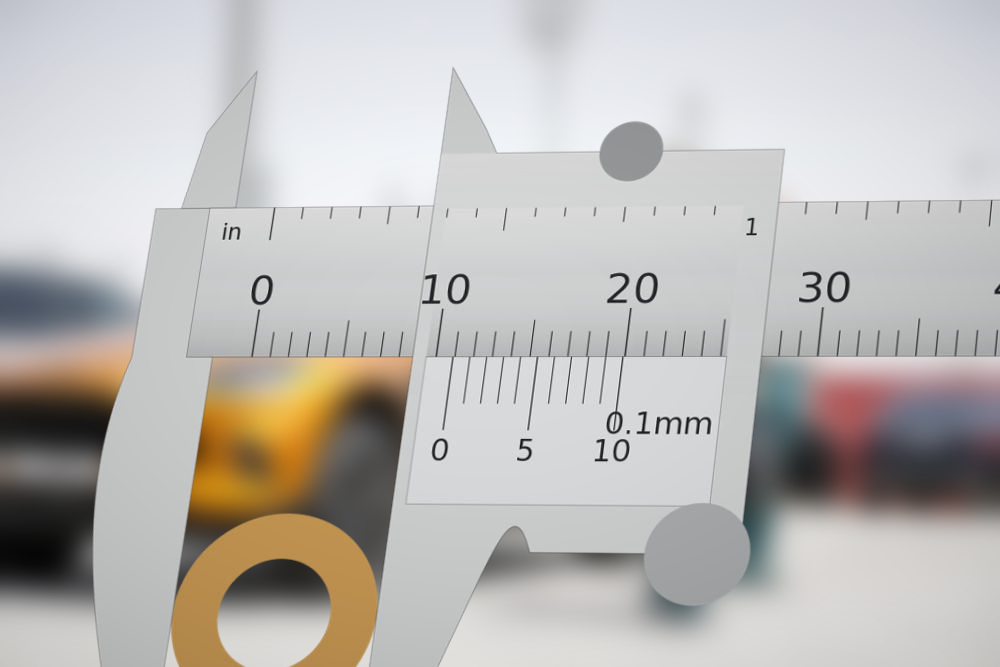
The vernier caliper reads 10.9 mm
